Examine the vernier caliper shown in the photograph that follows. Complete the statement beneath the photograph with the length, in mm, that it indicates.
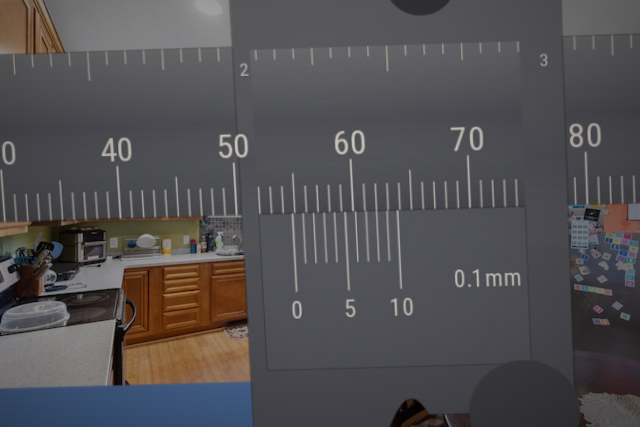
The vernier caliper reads 54.8 mm
